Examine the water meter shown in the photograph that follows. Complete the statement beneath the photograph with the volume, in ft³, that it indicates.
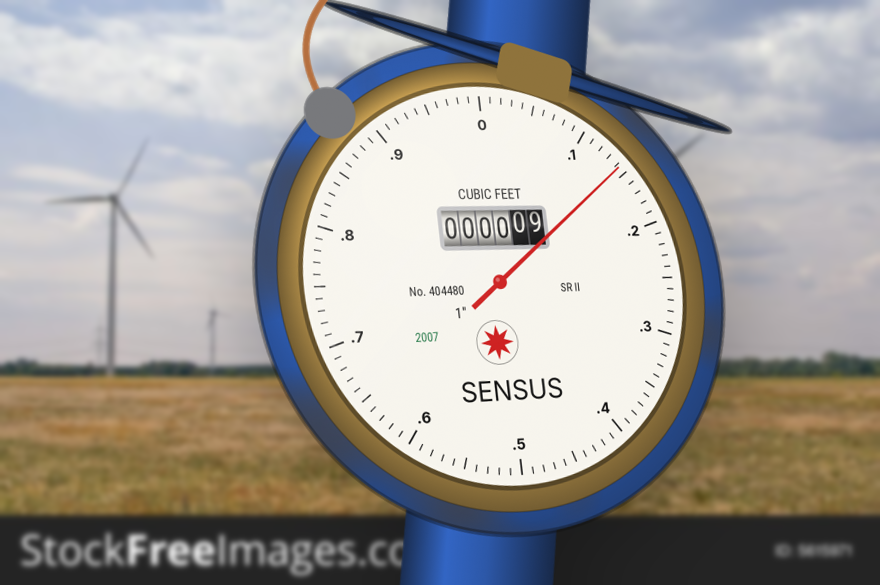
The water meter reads 9.14 ft³
